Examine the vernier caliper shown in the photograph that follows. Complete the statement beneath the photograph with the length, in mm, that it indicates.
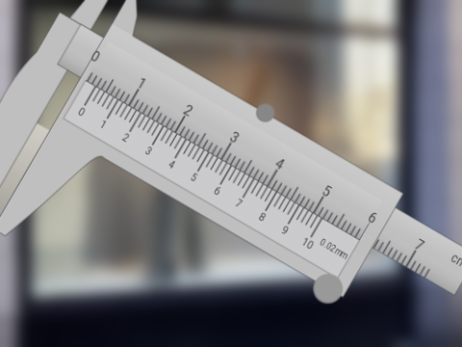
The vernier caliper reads 2.8 mm
